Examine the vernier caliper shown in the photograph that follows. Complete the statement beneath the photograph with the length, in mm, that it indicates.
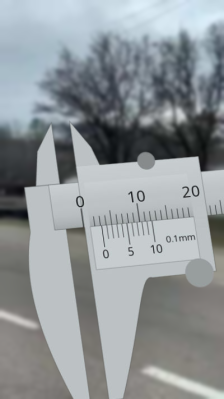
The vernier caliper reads 3.2 mm
